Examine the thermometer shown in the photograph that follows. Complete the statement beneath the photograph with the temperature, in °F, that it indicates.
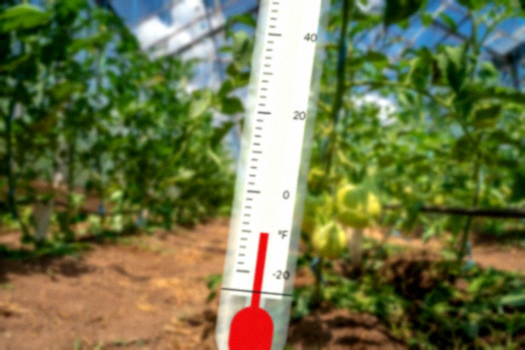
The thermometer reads -10 °F
